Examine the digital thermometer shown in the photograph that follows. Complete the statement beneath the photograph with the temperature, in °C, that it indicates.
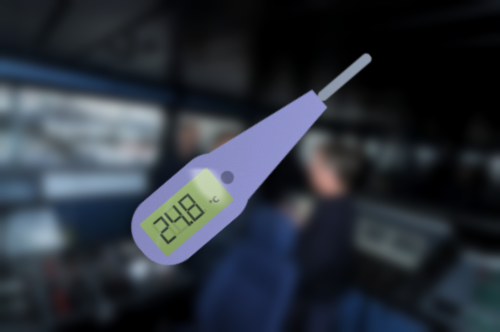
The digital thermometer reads 24.8 °C
